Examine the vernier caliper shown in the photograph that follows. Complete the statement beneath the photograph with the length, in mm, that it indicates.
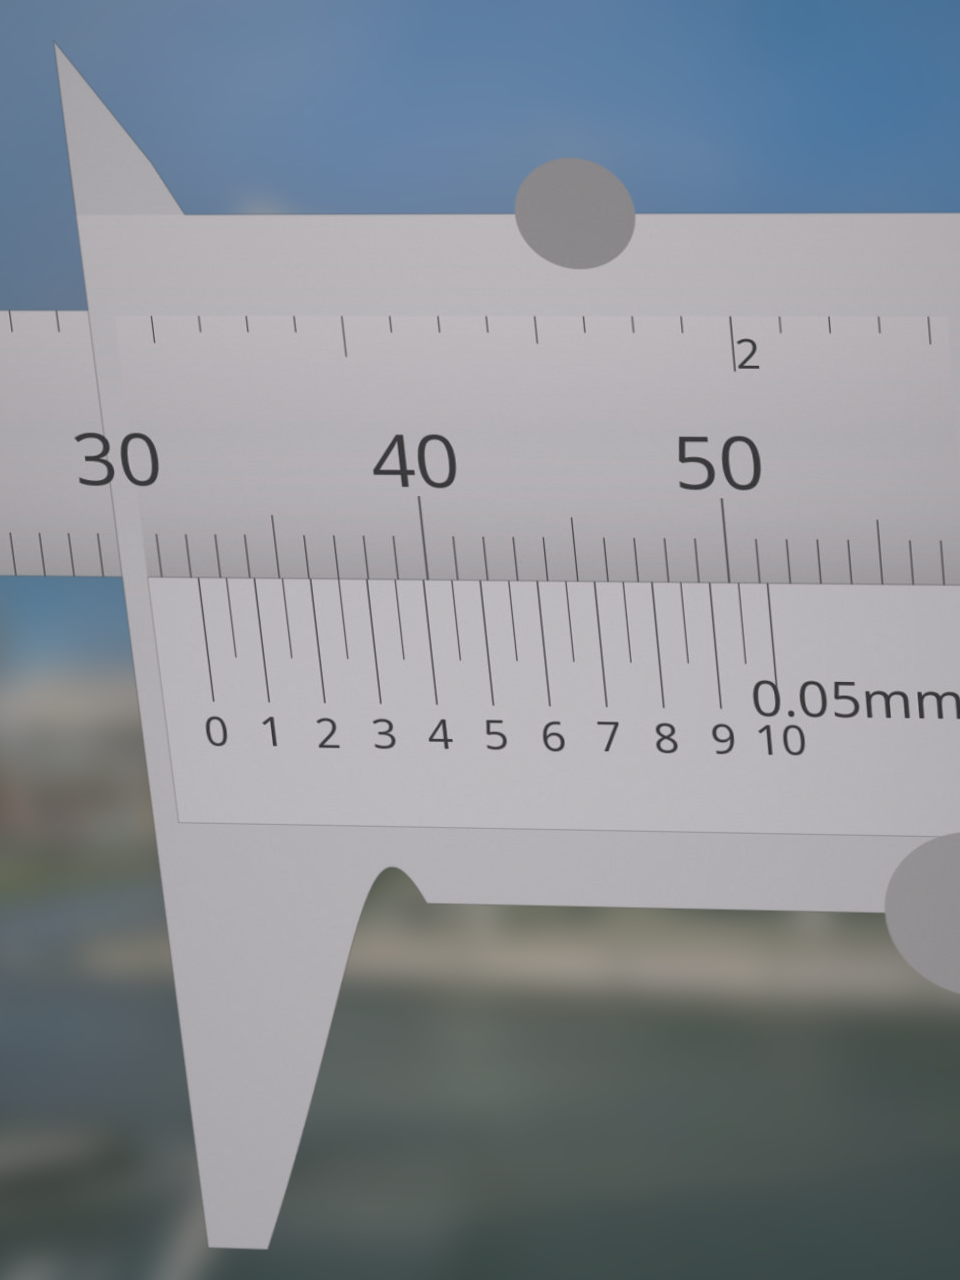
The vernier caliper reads 32.25 mm
